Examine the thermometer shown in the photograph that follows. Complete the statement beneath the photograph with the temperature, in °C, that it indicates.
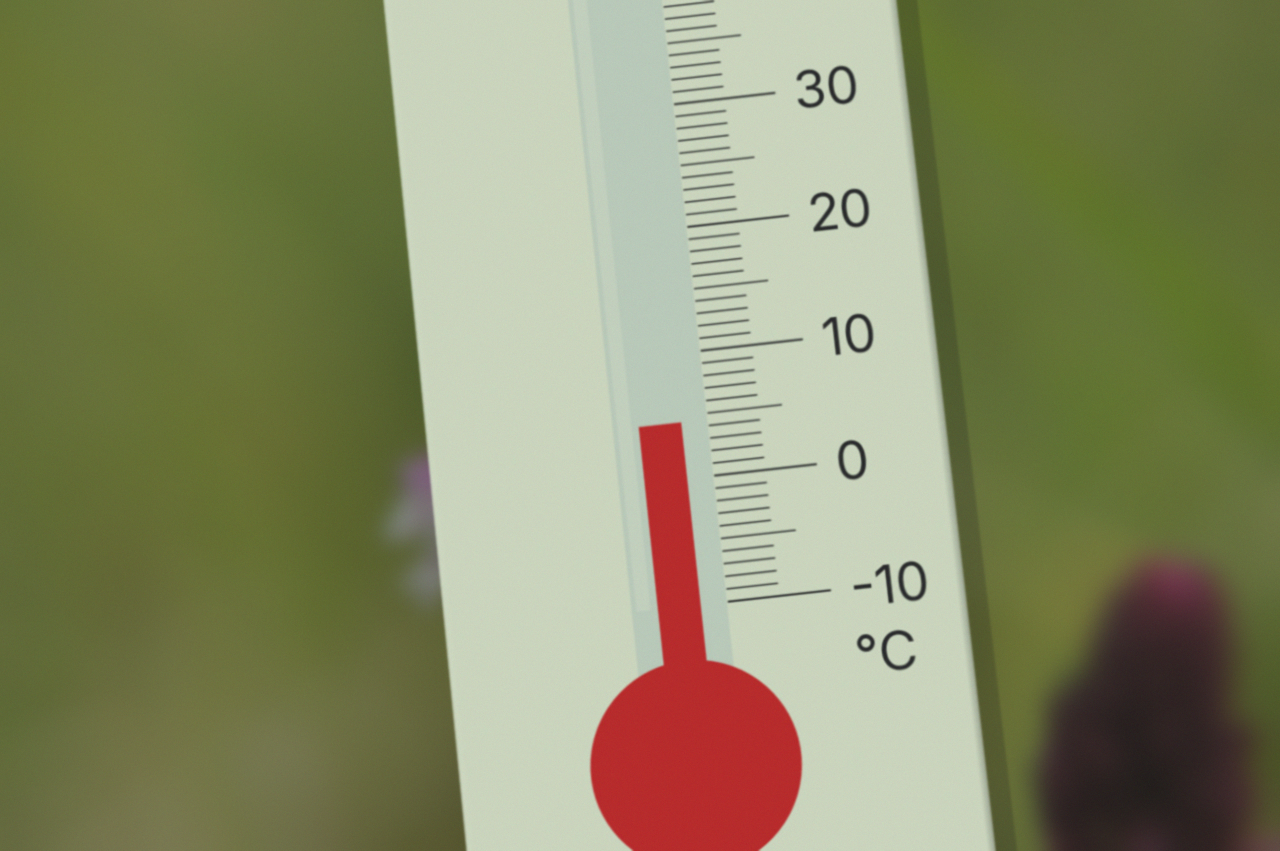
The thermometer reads 4.5 °C
